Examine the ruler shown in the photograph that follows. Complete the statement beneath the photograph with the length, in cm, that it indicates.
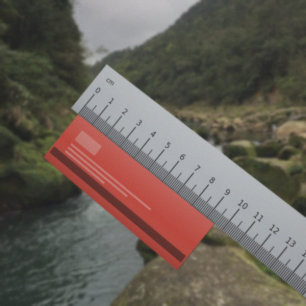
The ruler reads 9.5 cm
